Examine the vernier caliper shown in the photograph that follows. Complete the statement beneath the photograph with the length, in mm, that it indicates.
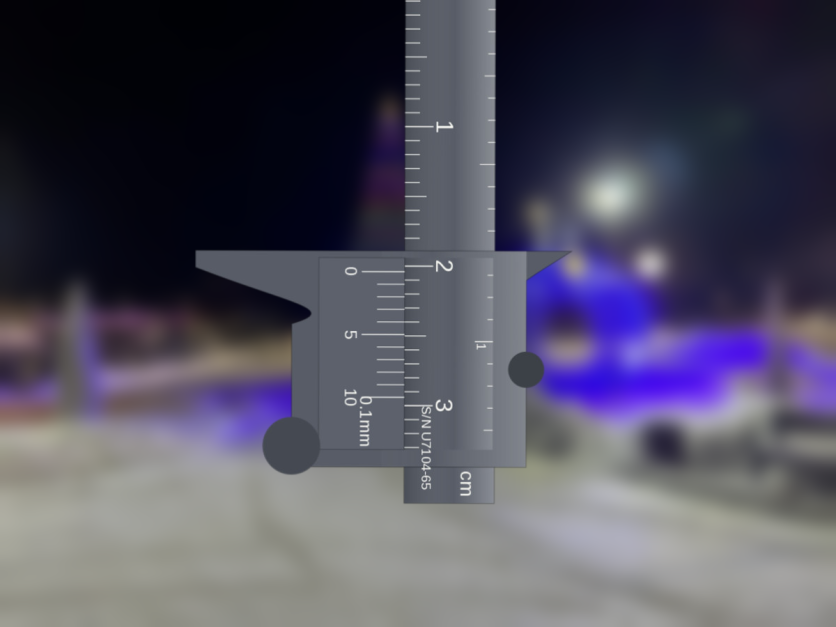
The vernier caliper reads 20.4 mm
